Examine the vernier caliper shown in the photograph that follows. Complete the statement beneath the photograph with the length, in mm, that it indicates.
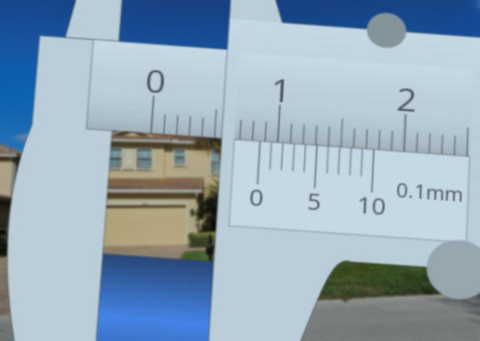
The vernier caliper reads 8.6 mm
